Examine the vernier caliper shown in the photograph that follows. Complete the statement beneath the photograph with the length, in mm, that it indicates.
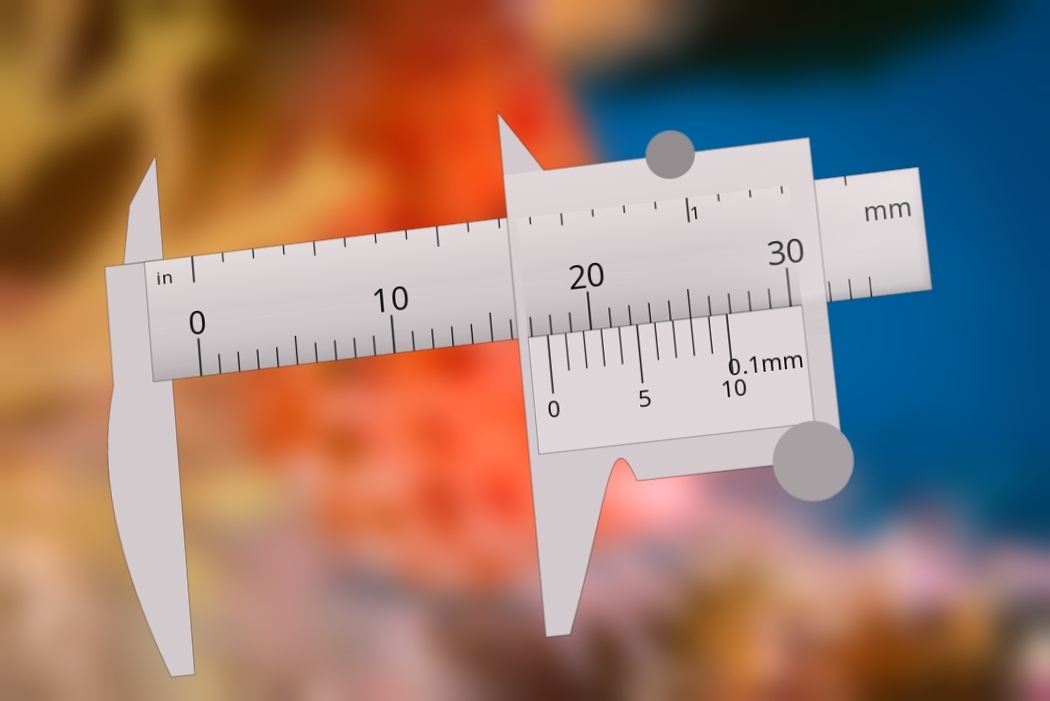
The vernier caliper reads 17.8 mm
